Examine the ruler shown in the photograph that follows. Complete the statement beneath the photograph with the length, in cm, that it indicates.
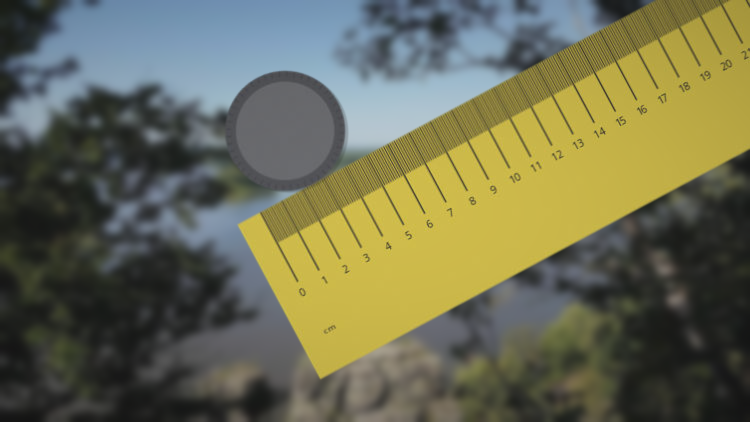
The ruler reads 5 cm
